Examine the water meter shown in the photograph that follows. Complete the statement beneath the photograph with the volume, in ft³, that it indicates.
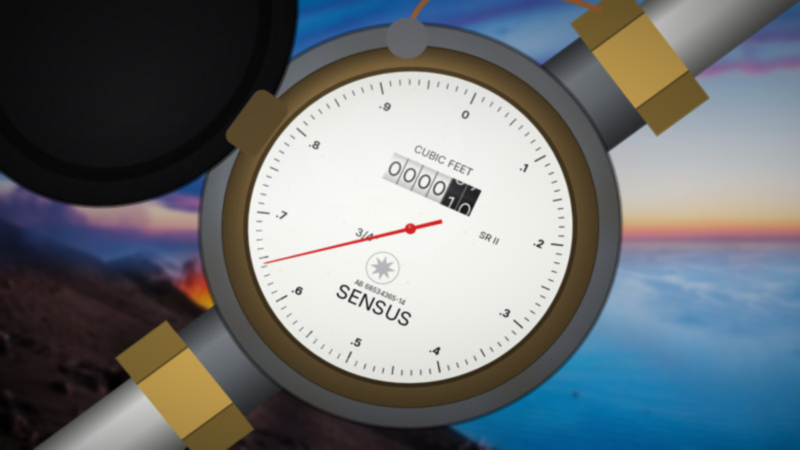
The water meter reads 9.64 ft³
